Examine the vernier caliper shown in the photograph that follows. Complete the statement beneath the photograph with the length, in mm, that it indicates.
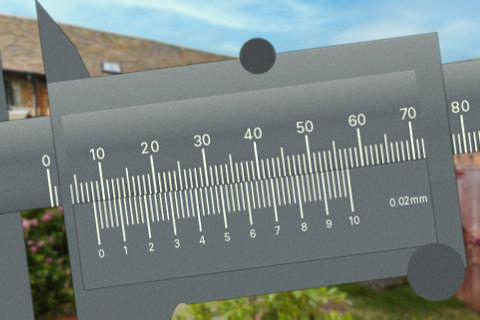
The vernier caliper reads 8.0 mm
